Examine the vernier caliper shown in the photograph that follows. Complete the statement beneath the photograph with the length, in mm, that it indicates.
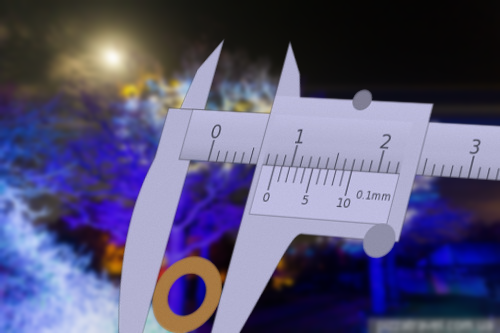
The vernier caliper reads 8.0 mm
